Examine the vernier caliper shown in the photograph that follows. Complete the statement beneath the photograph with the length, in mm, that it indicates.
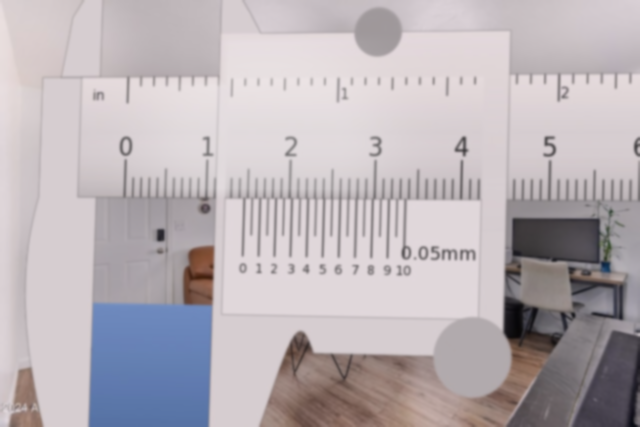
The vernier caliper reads 14.6 mm
